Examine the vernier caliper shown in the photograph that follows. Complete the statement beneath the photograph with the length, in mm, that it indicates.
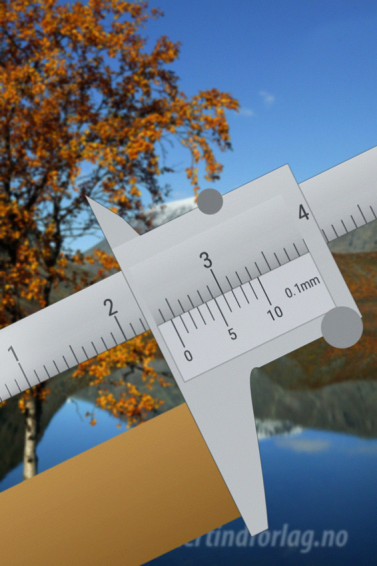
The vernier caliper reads 24.6 mm
